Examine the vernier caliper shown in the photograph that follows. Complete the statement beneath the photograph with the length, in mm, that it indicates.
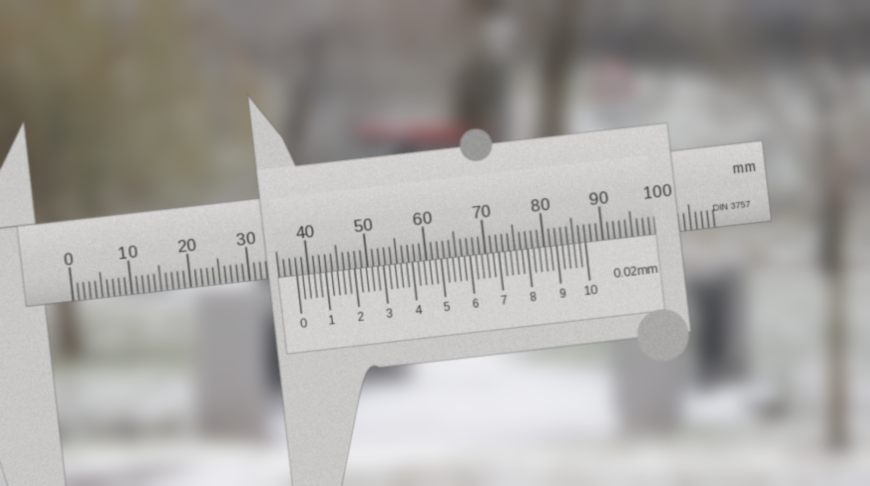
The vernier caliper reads 38.0 mm
